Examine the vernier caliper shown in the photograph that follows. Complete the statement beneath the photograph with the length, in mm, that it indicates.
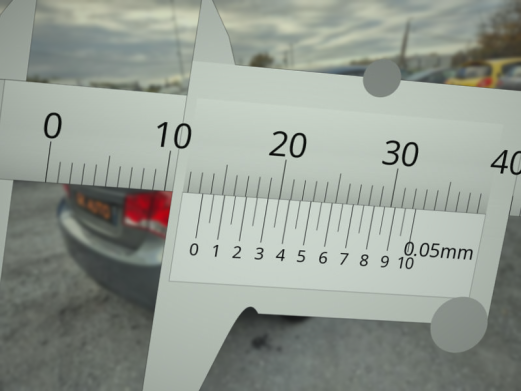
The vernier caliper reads 13.3 mm
